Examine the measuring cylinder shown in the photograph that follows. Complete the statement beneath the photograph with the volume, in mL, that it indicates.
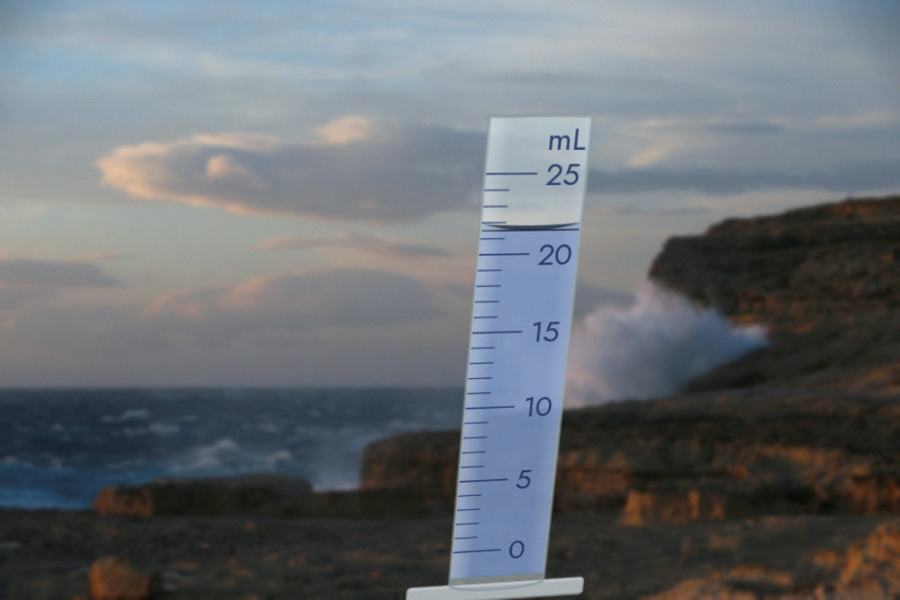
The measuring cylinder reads 21.5 mL
